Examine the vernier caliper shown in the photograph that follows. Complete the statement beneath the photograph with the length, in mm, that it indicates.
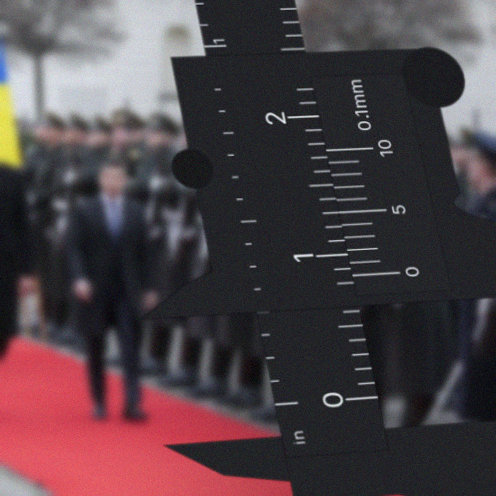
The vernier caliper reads 8.5 mm
